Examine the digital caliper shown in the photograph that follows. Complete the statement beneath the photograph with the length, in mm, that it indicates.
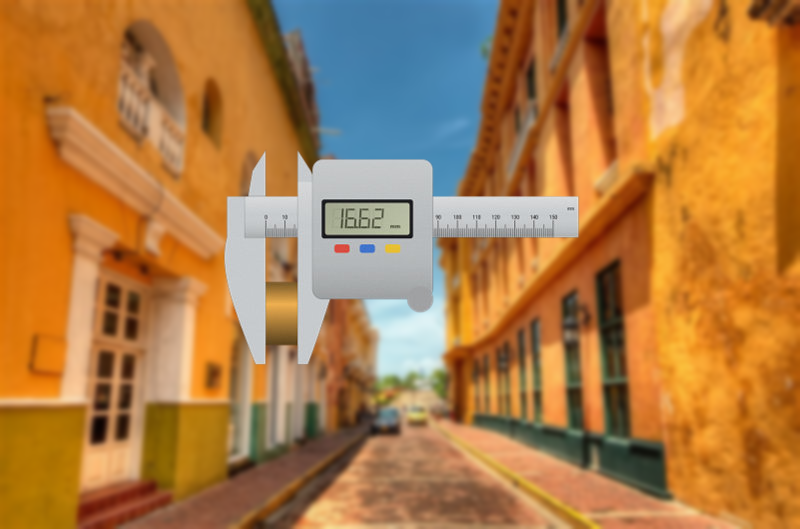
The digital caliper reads 16.62 mm
